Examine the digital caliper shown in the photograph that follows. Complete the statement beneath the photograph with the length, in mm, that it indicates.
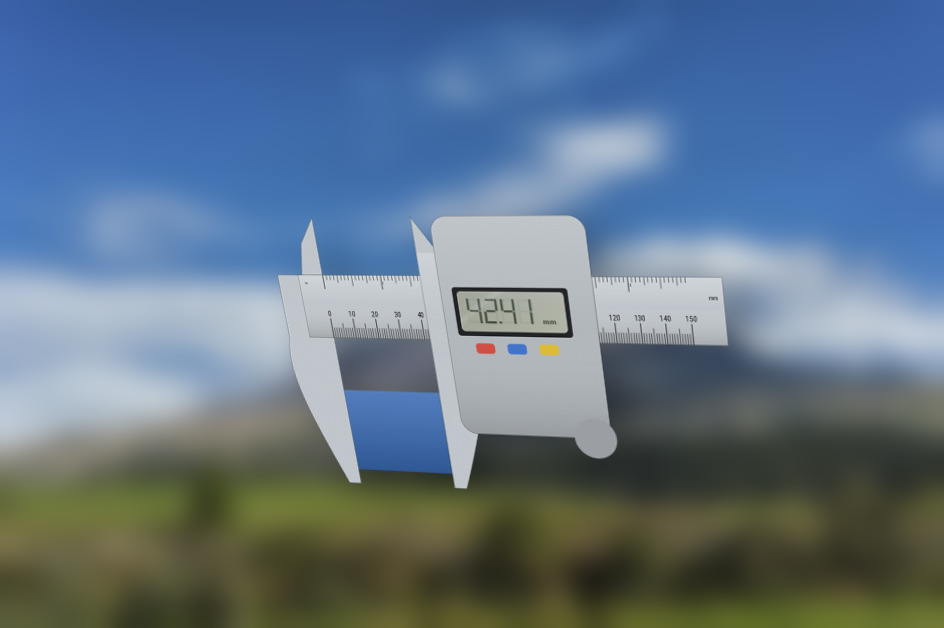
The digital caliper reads 42.41 mm
